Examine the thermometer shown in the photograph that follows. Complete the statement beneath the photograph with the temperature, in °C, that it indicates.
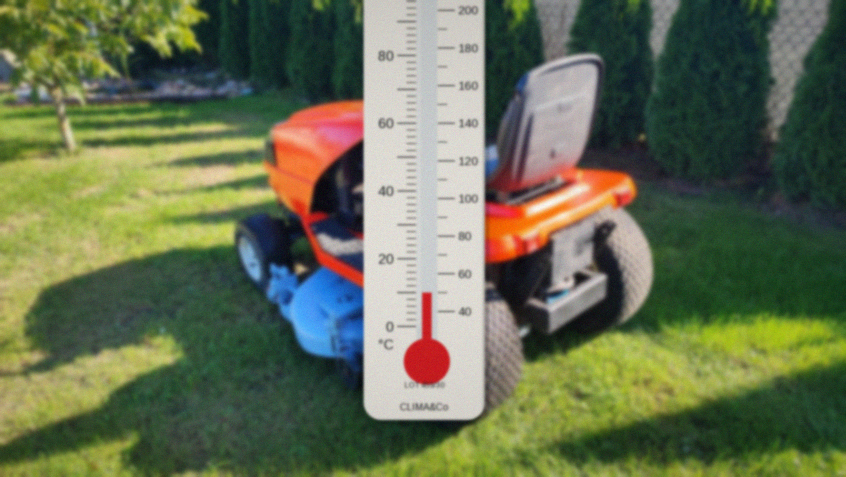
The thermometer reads 10 °C
